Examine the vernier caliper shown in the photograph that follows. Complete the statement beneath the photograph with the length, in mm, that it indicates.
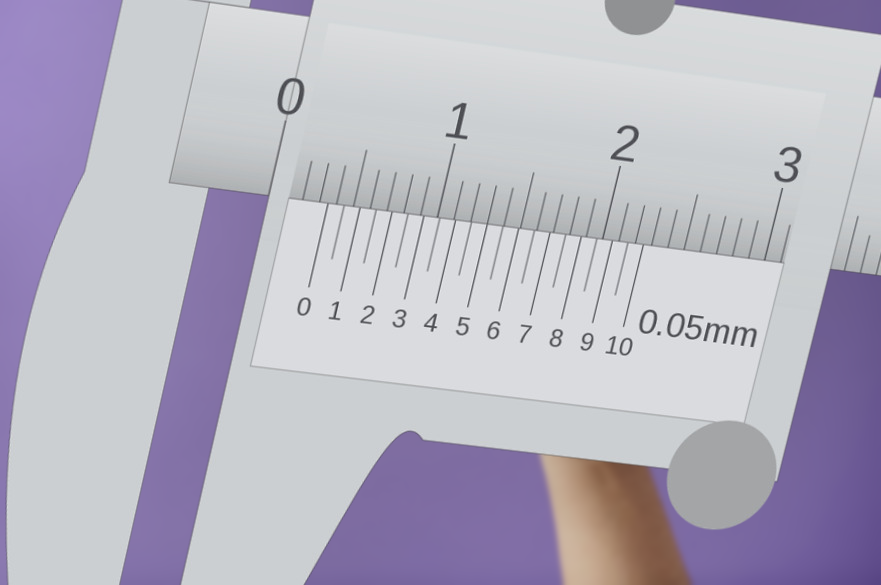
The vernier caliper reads 3.5 mm
